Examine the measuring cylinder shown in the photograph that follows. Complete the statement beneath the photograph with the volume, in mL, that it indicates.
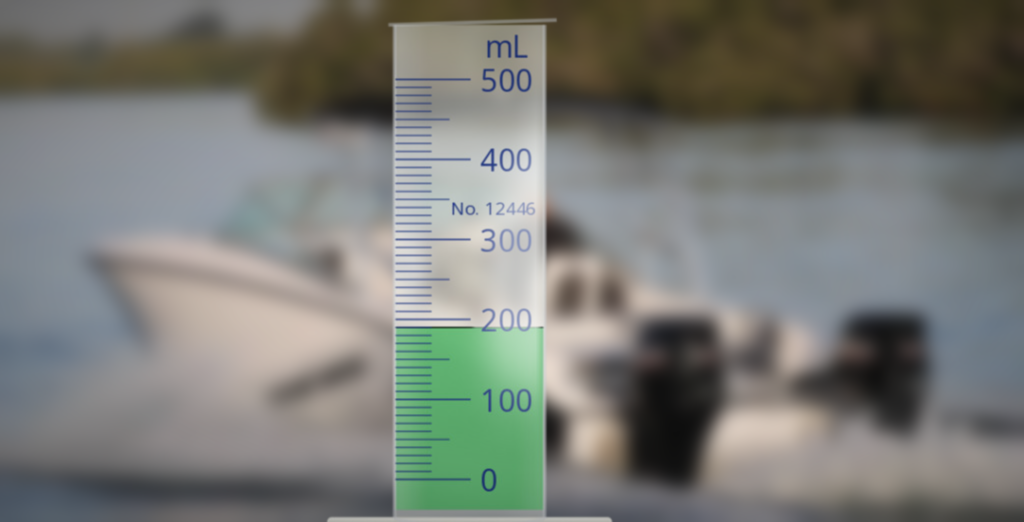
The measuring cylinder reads 190 mL
